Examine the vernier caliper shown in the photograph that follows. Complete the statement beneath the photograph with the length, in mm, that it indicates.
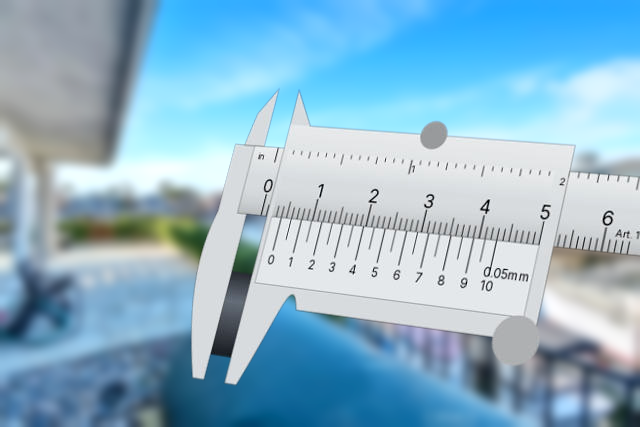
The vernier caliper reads 4.0 mm
